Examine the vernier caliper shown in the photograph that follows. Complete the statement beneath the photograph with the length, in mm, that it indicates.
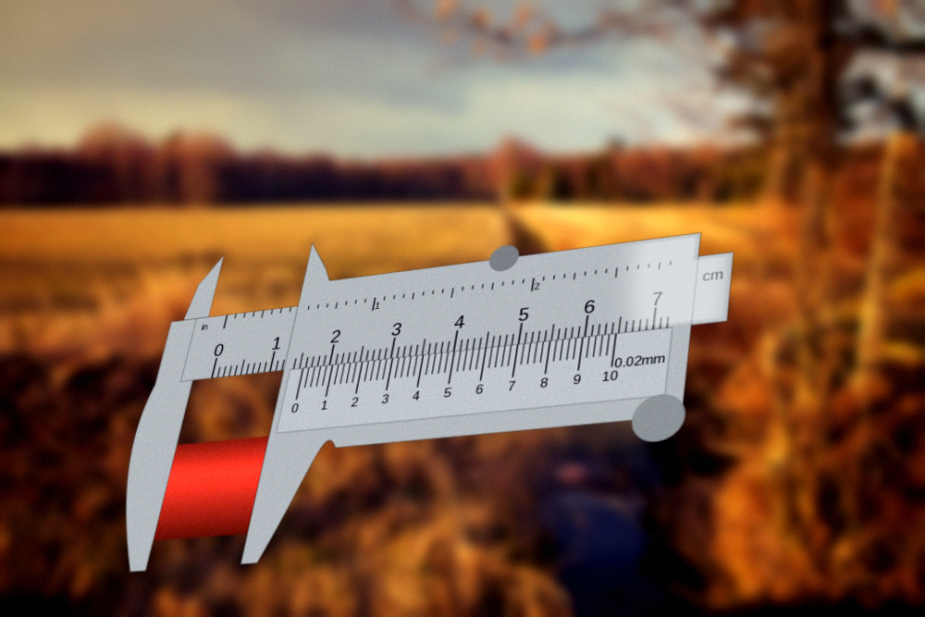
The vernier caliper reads 15.6 mm
